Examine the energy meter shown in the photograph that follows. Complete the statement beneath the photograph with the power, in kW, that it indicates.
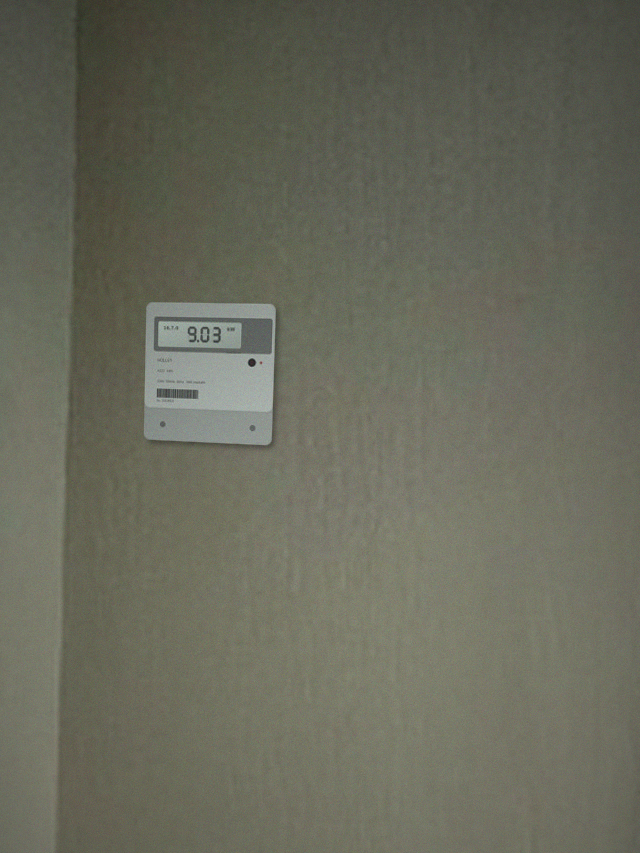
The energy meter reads 9.03 kW
